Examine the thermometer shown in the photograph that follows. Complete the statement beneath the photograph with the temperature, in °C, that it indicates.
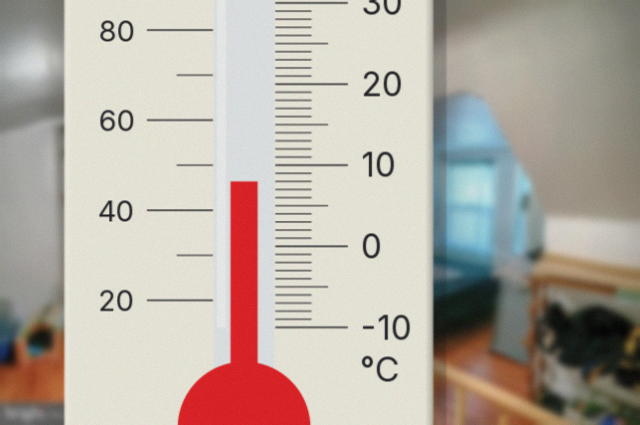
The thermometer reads 8 °C
